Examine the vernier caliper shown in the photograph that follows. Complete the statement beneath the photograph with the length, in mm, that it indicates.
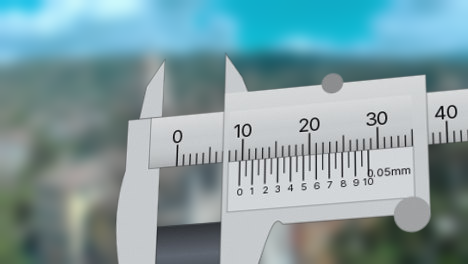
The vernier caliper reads 9.6 mm
